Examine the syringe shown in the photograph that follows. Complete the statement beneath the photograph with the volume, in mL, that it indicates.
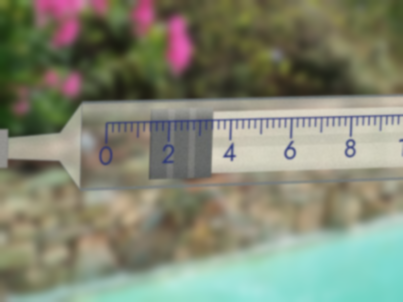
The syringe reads 1.4 mL
